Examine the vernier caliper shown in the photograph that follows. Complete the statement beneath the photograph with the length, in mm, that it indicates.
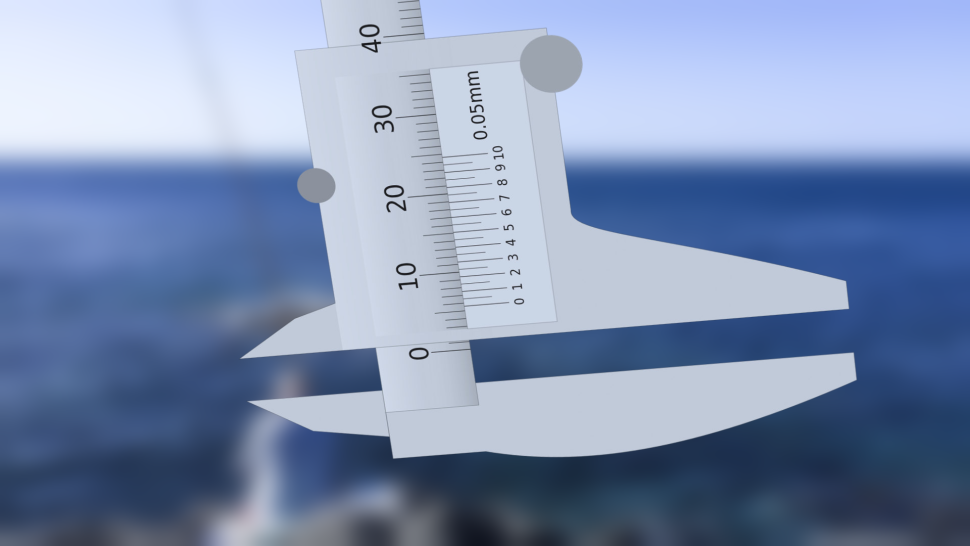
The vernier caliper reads 5.6 mm
